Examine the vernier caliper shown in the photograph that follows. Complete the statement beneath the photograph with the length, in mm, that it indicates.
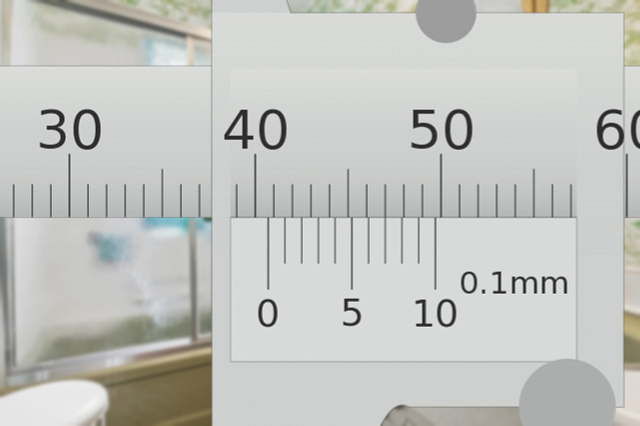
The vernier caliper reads 40.7 mm
